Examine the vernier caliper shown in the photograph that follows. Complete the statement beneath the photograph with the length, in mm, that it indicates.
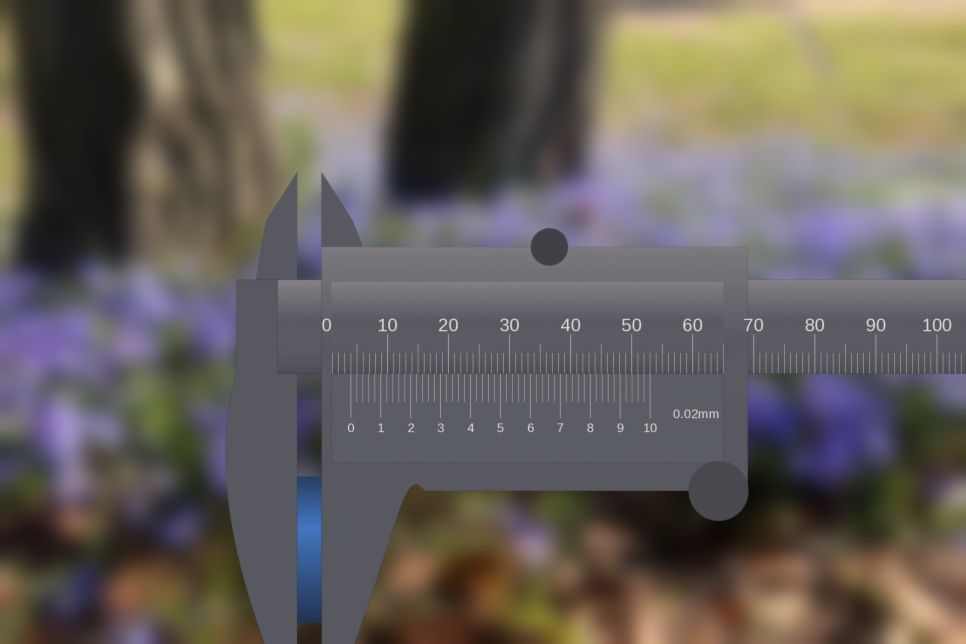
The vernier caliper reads 4.0 mm
